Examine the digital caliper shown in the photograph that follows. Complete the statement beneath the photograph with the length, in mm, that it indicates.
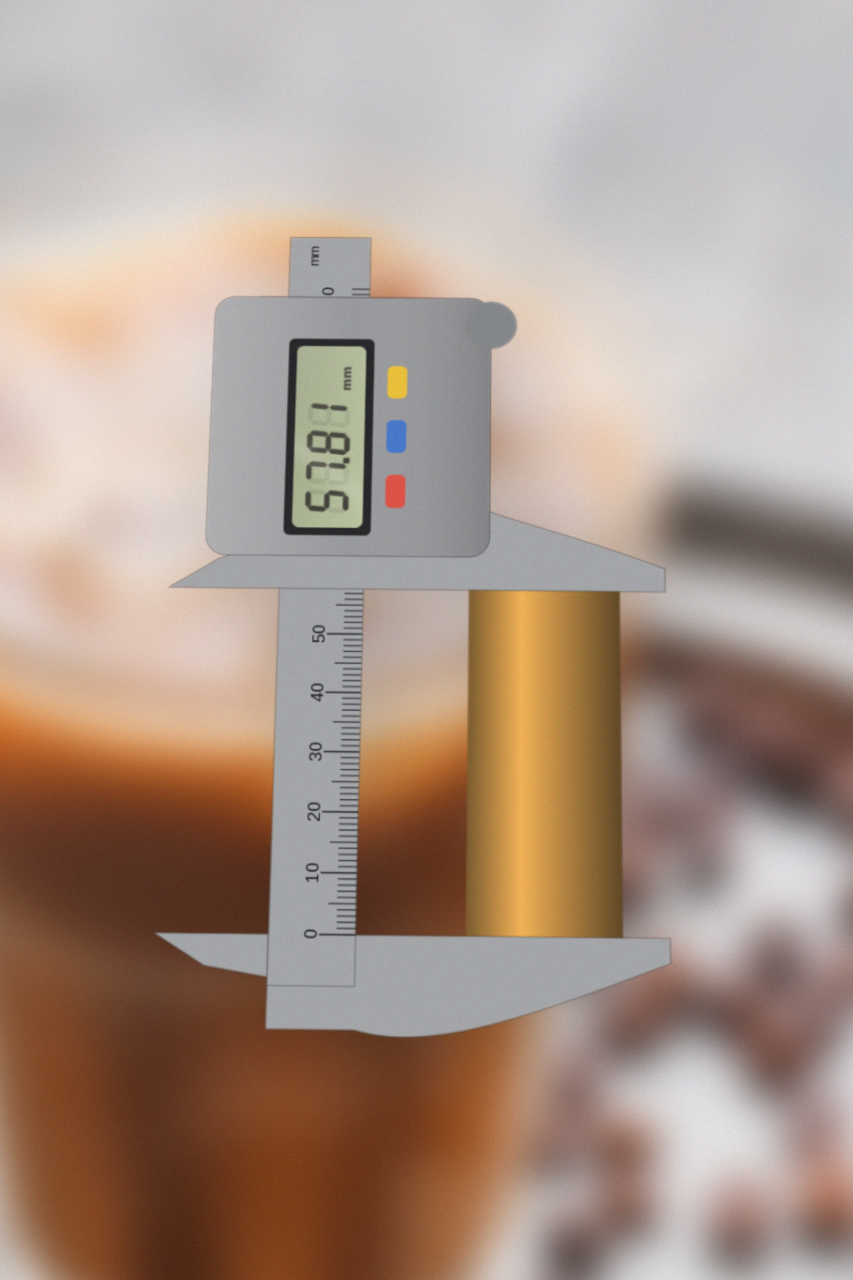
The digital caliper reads 57.81 mm
